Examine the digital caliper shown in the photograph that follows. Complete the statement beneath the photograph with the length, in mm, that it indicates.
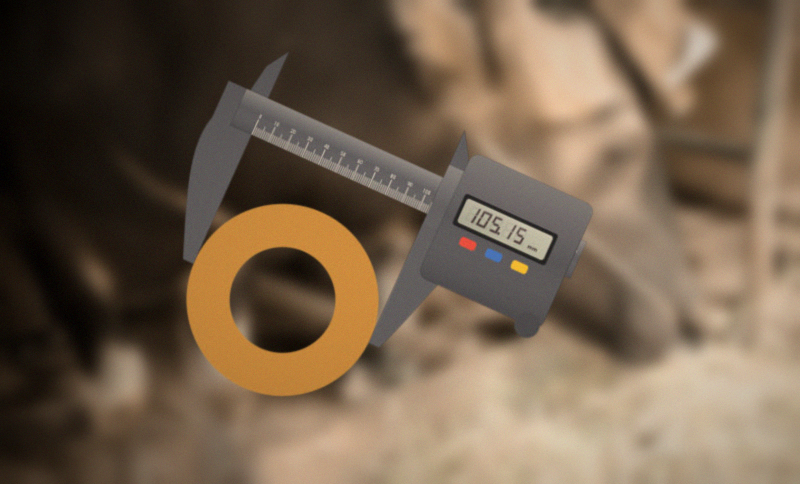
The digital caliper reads 105.15 mm
